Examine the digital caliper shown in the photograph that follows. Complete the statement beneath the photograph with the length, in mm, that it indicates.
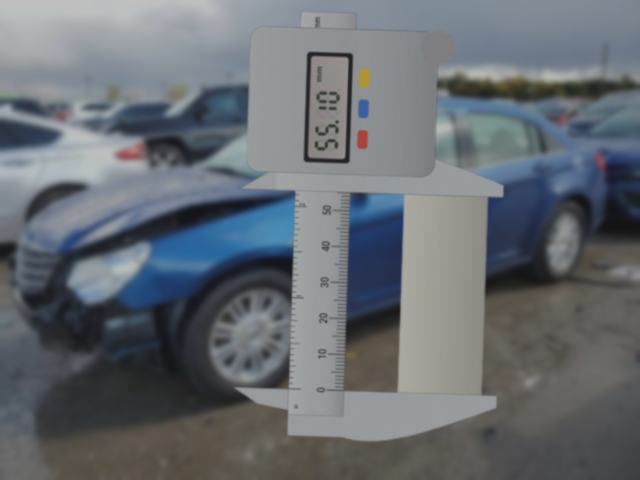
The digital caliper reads 55.10 mm
